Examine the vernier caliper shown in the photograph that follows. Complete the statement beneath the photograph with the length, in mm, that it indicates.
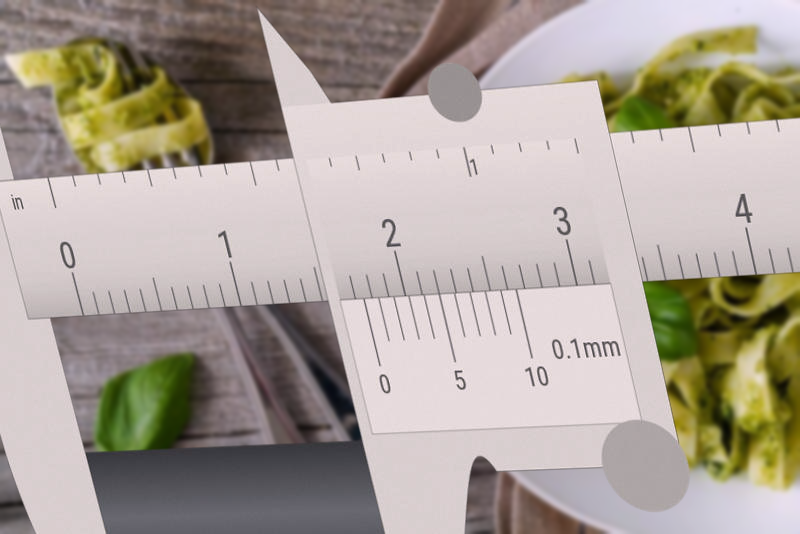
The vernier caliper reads 17.5 mm
